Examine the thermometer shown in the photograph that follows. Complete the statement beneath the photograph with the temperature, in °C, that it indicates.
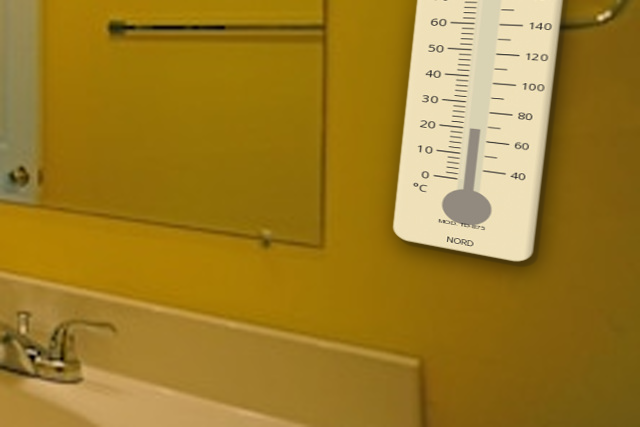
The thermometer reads 20 °C
